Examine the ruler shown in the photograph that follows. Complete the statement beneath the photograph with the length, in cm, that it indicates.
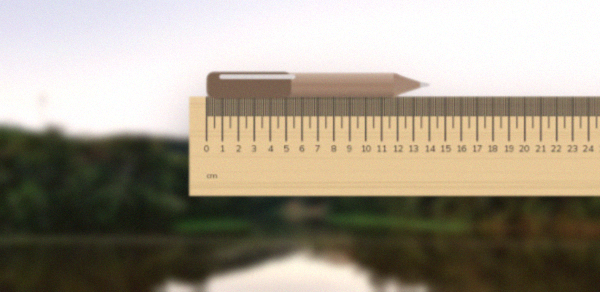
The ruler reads 14 cm
